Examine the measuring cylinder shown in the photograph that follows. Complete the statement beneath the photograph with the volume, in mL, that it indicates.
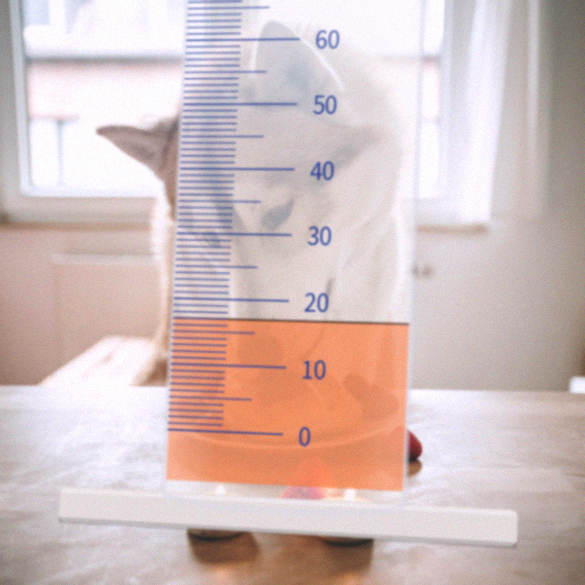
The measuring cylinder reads 17 mL
